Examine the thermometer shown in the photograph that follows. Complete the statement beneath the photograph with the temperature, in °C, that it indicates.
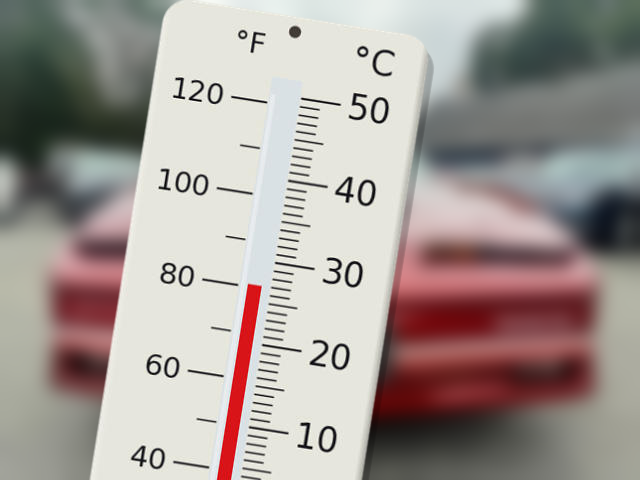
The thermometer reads 27 °C
